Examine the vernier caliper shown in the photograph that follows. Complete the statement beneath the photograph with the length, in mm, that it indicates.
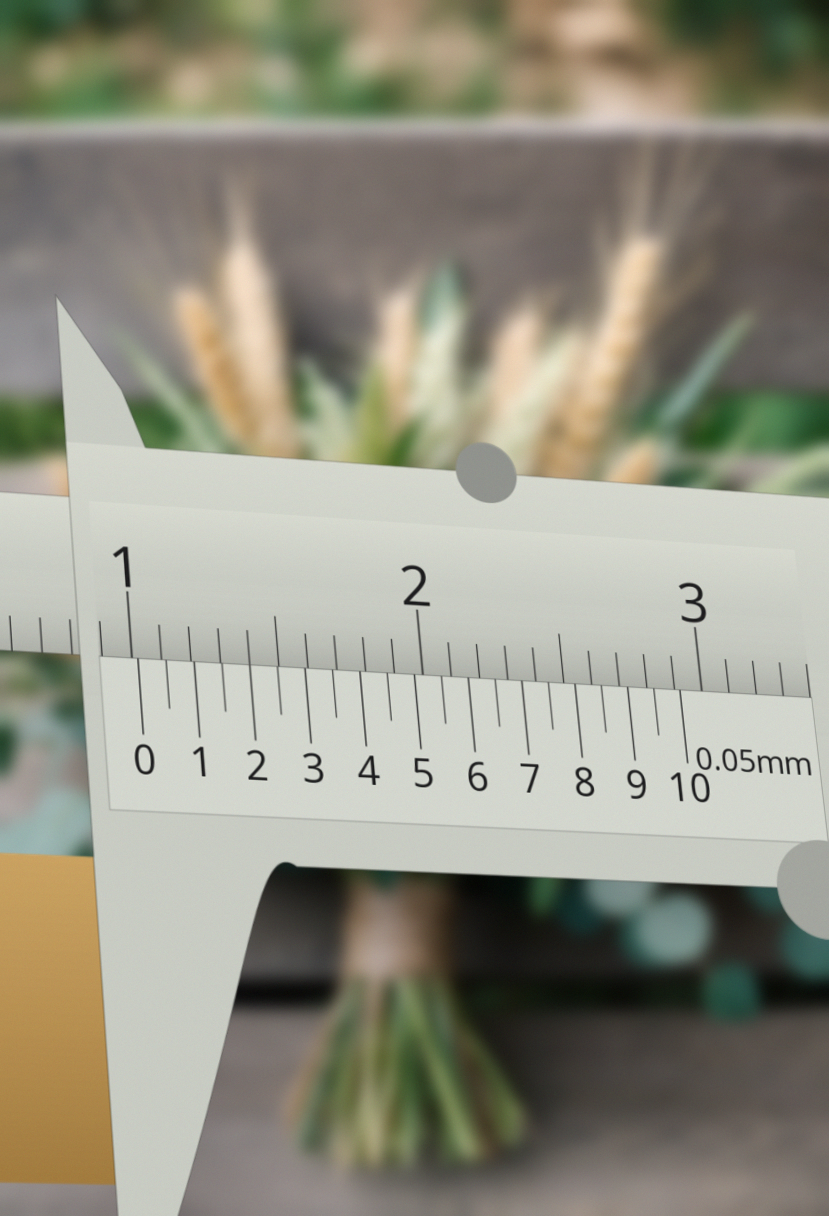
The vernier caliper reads 10.20 mm
